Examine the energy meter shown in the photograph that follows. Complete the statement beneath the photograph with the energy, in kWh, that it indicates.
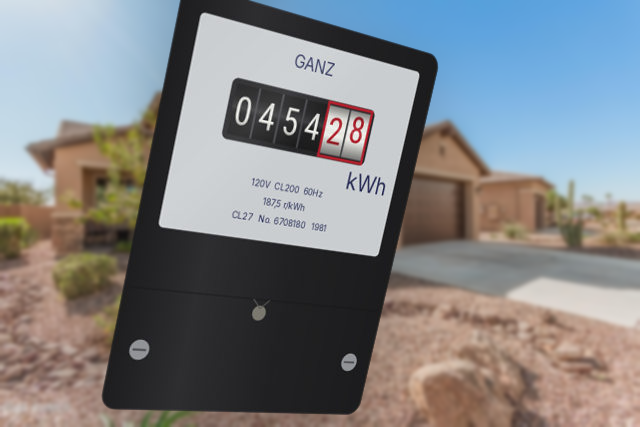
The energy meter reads 454.28 kWh
